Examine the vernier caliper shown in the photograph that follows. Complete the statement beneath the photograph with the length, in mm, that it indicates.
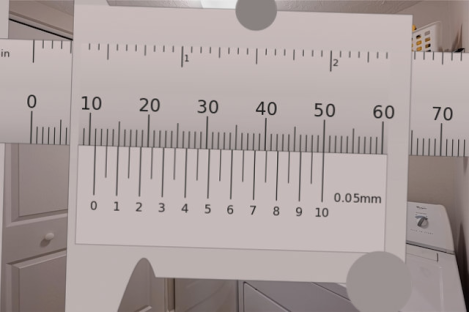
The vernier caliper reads 11.0 mm
